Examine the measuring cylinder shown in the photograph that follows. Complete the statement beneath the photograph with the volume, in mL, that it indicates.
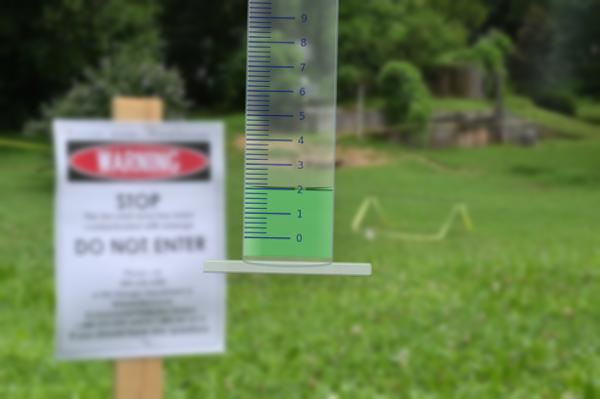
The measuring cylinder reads 2 mL
